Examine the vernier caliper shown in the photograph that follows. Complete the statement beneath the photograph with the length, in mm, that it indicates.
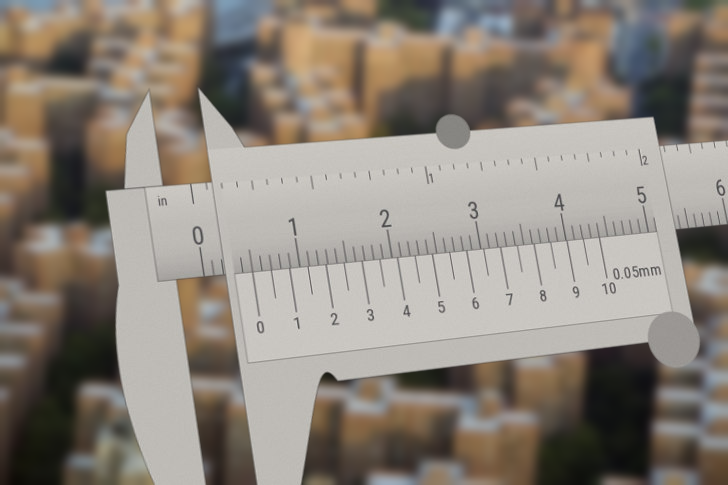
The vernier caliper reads 5.0 mm
